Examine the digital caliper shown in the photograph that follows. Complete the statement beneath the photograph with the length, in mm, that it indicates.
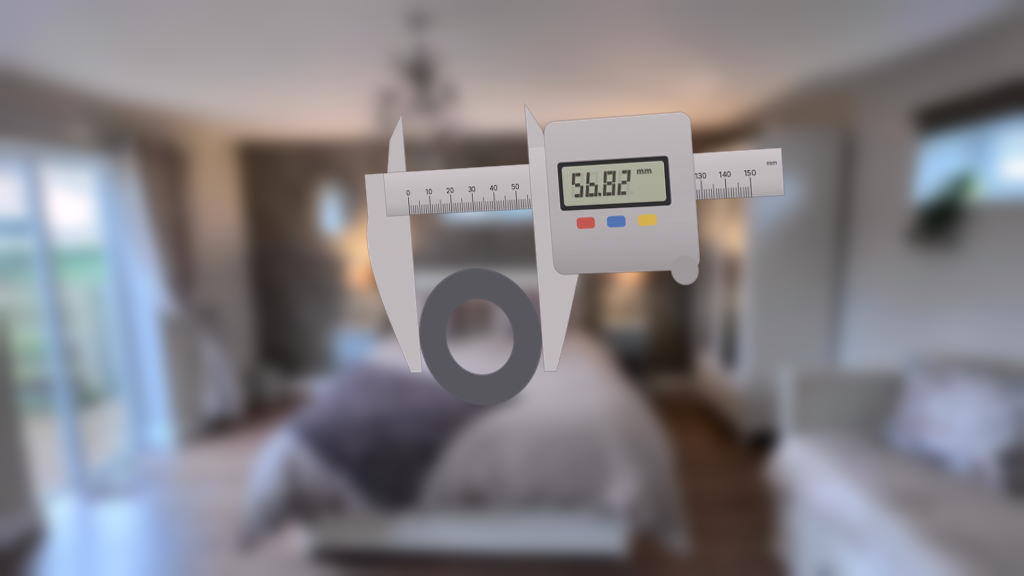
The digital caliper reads 56.82 mm
